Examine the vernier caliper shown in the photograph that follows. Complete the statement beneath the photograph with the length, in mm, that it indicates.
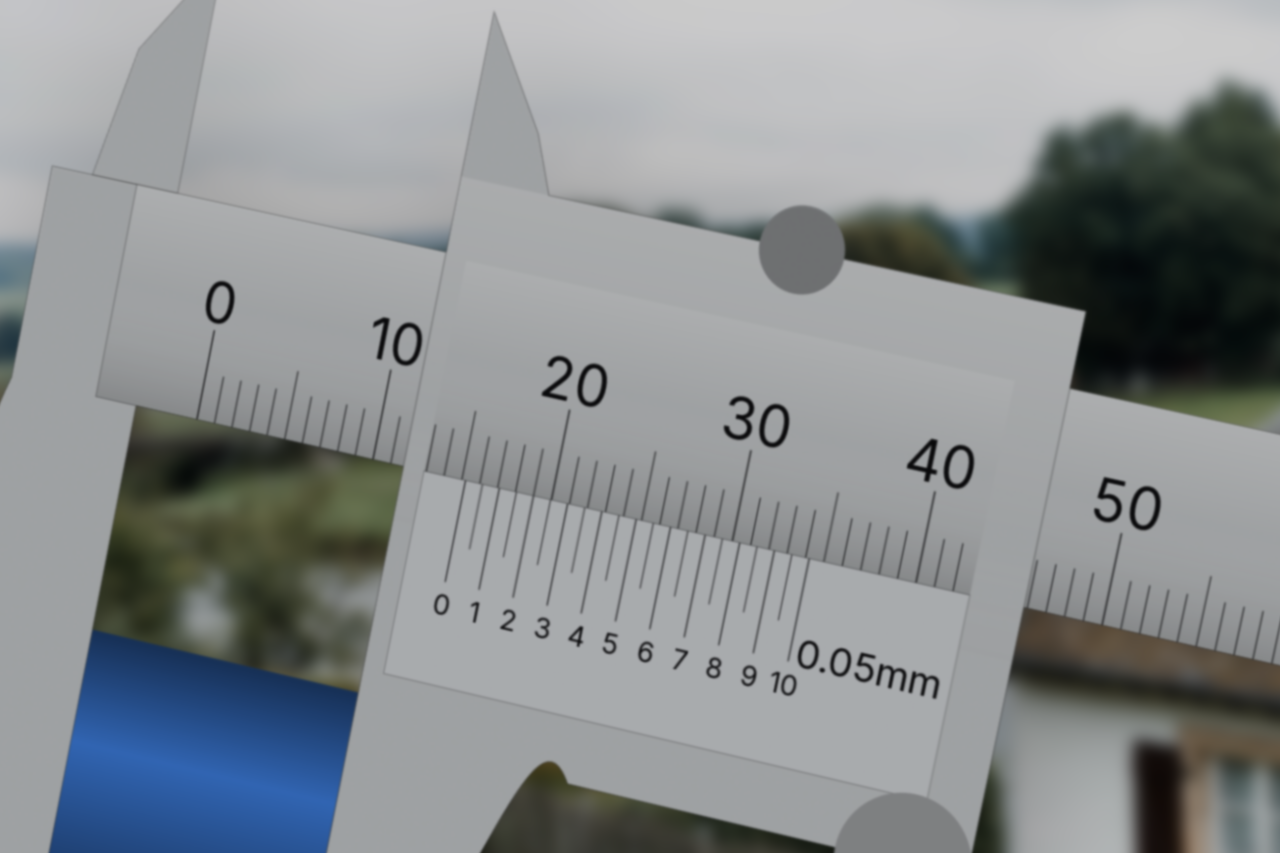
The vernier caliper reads 15.2 mm
